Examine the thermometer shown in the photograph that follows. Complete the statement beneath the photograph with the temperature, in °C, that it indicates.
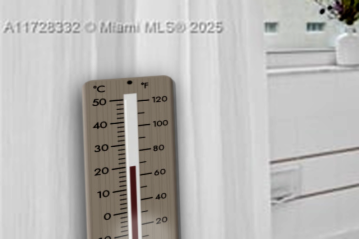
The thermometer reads 20 °C
